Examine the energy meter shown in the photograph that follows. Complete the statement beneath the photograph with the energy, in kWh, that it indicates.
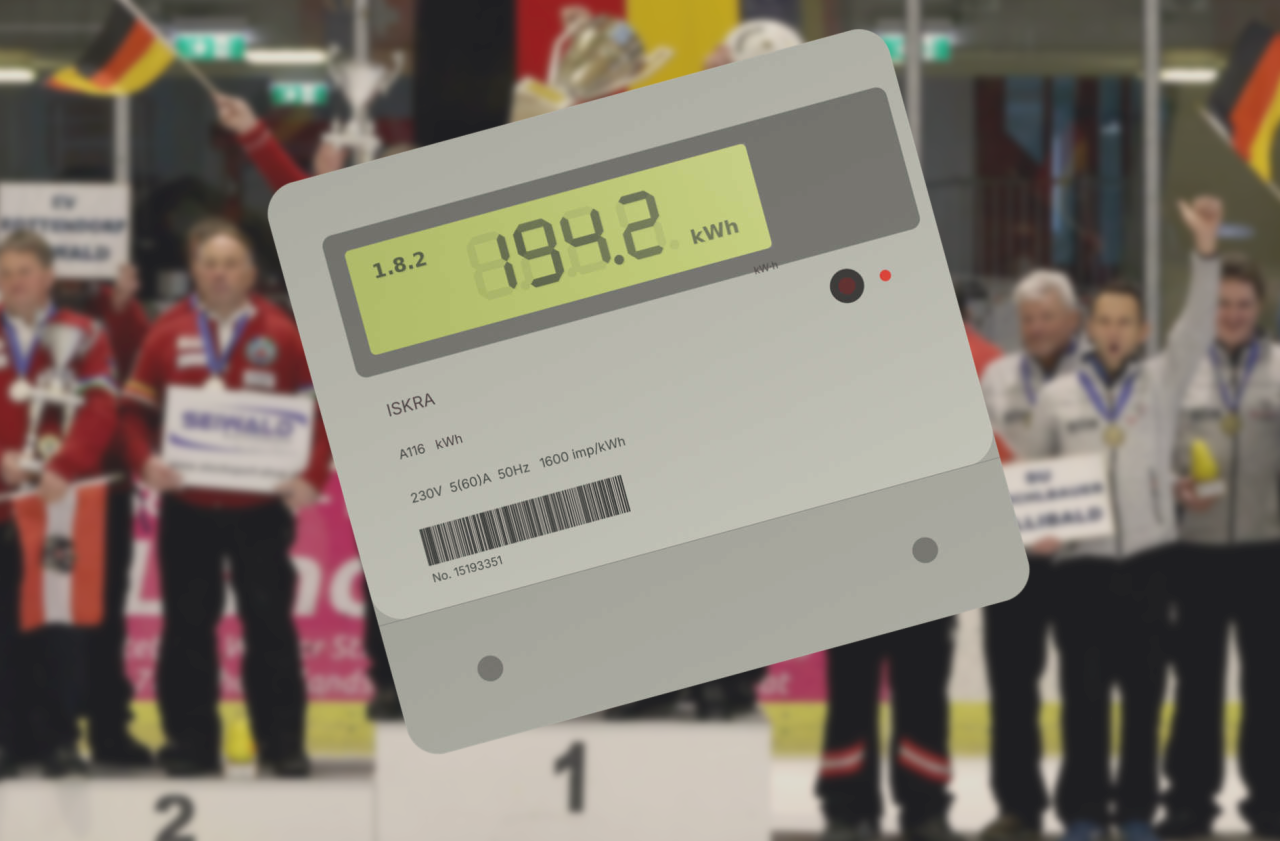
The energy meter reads 194.2 kWh
